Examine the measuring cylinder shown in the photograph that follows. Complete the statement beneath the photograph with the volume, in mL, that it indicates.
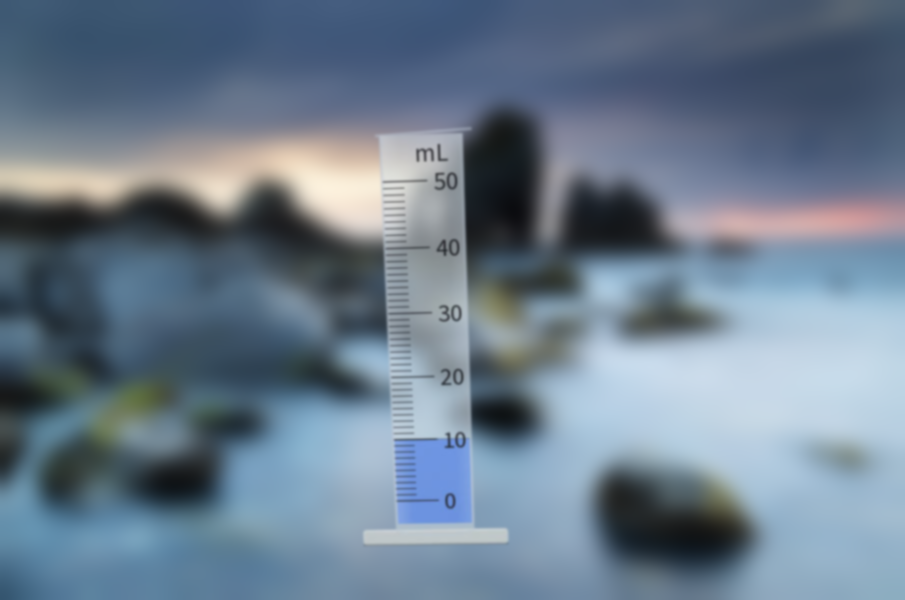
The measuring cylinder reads 10 mL
